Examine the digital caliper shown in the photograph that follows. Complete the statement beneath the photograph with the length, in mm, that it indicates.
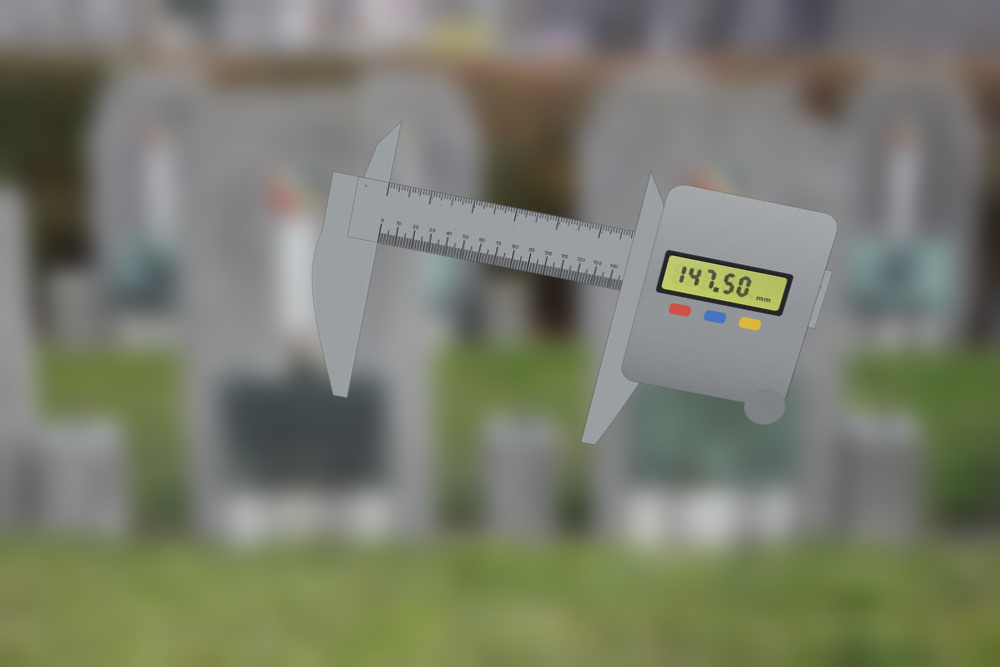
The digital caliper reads 147.50 mm
